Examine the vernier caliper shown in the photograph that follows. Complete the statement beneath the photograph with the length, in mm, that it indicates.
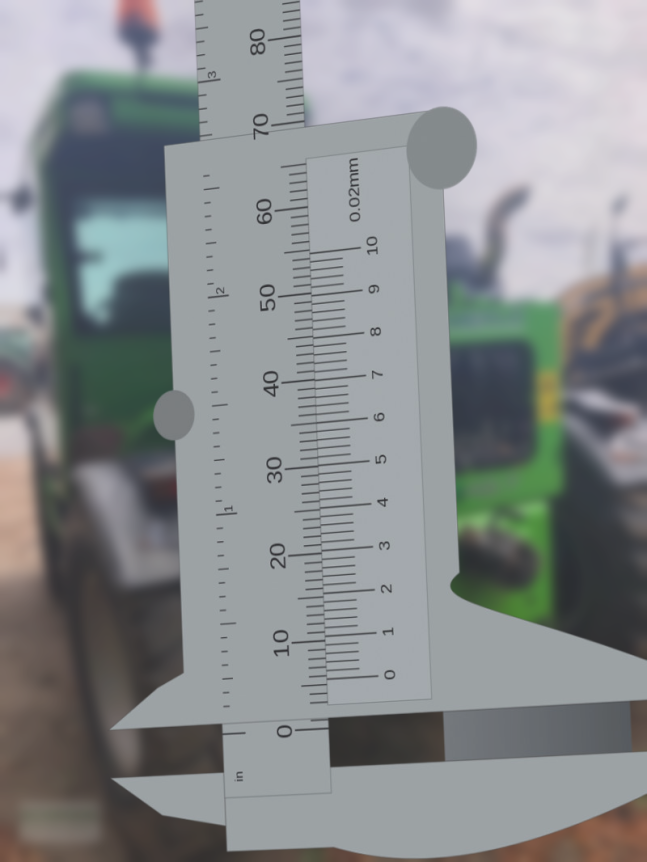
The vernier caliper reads 5.6 mm
